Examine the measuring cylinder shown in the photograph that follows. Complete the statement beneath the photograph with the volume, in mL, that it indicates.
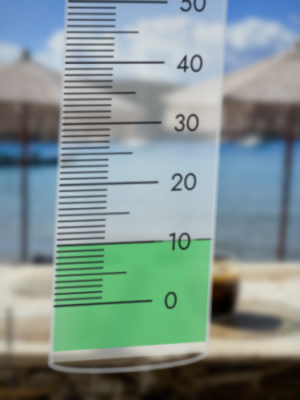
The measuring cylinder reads 10 mL
